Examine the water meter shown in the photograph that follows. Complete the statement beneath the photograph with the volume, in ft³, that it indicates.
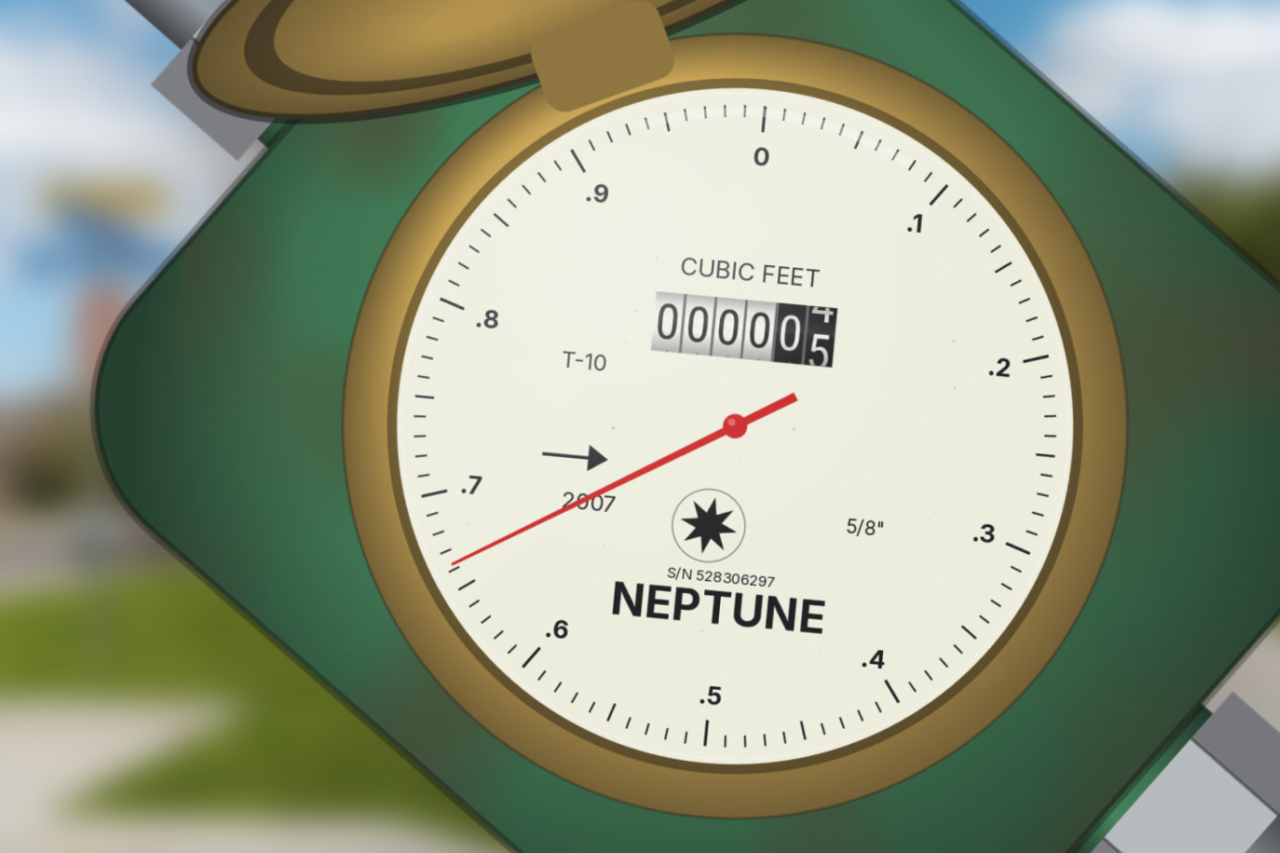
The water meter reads 4.66 ft³
